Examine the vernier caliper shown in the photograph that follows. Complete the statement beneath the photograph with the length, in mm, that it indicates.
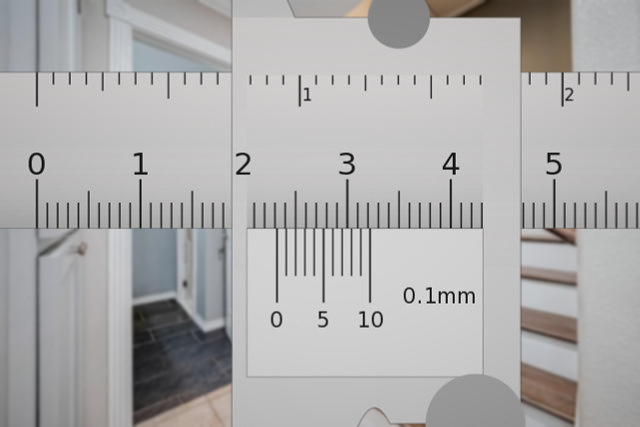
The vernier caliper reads 23.2 mm
